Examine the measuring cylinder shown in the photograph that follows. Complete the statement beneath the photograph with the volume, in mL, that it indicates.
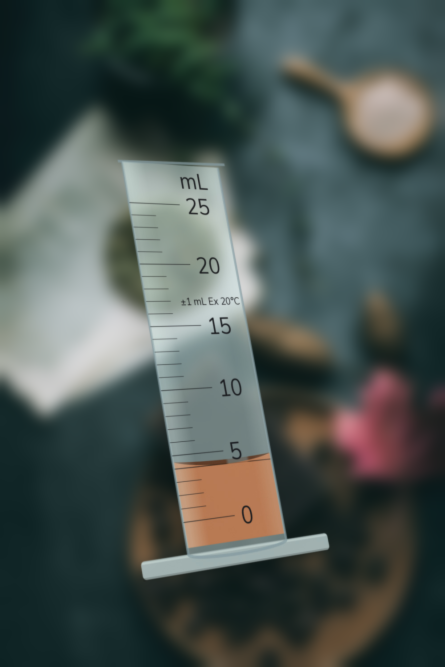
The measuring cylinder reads 4 mL
